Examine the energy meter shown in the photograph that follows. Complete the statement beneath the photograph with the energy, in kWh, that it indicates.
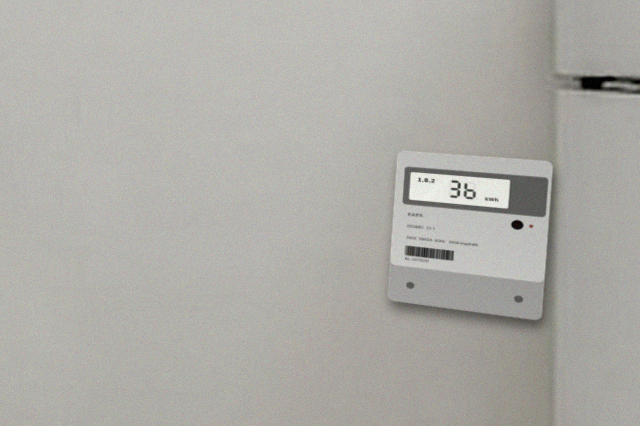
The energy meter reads 36 kWh
